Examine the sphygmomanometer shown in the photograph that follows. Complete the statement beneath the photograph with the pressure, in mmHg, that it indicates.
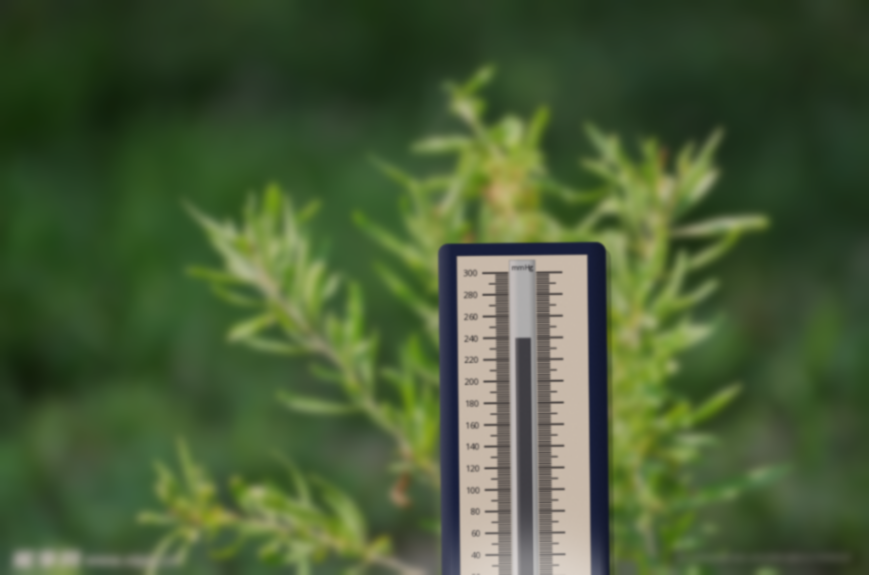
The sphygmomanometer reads 240 mmHg
